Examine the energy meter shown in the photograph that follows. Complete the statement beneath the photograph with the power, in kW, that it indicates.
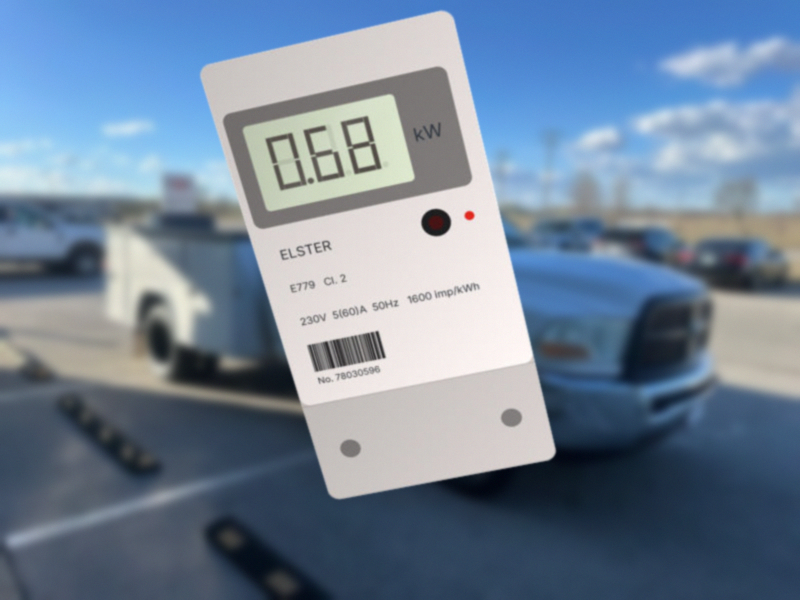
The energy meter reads 0.68 kW
